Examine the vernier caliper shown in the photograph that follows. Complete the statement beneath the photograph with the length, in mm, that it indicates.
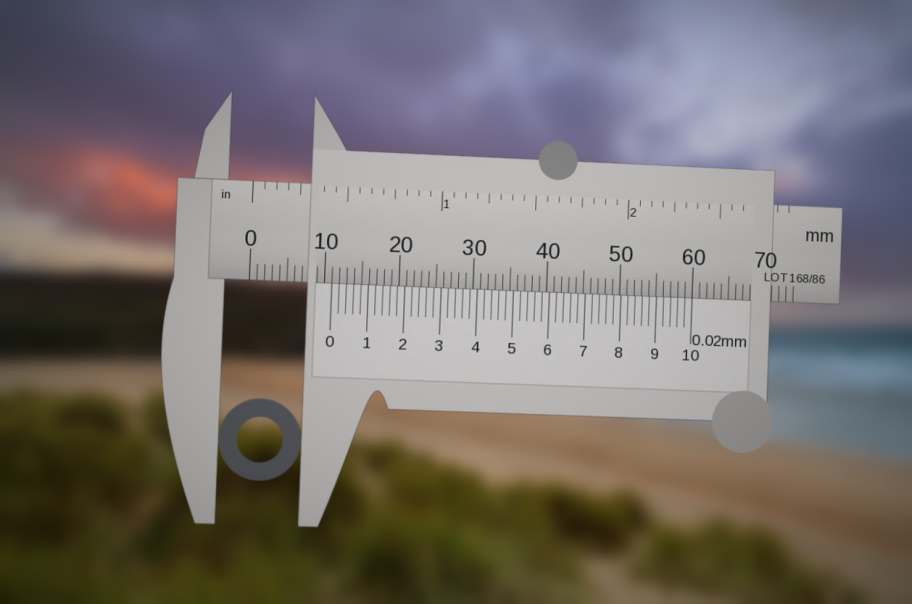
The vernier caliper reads 11.0 mm
